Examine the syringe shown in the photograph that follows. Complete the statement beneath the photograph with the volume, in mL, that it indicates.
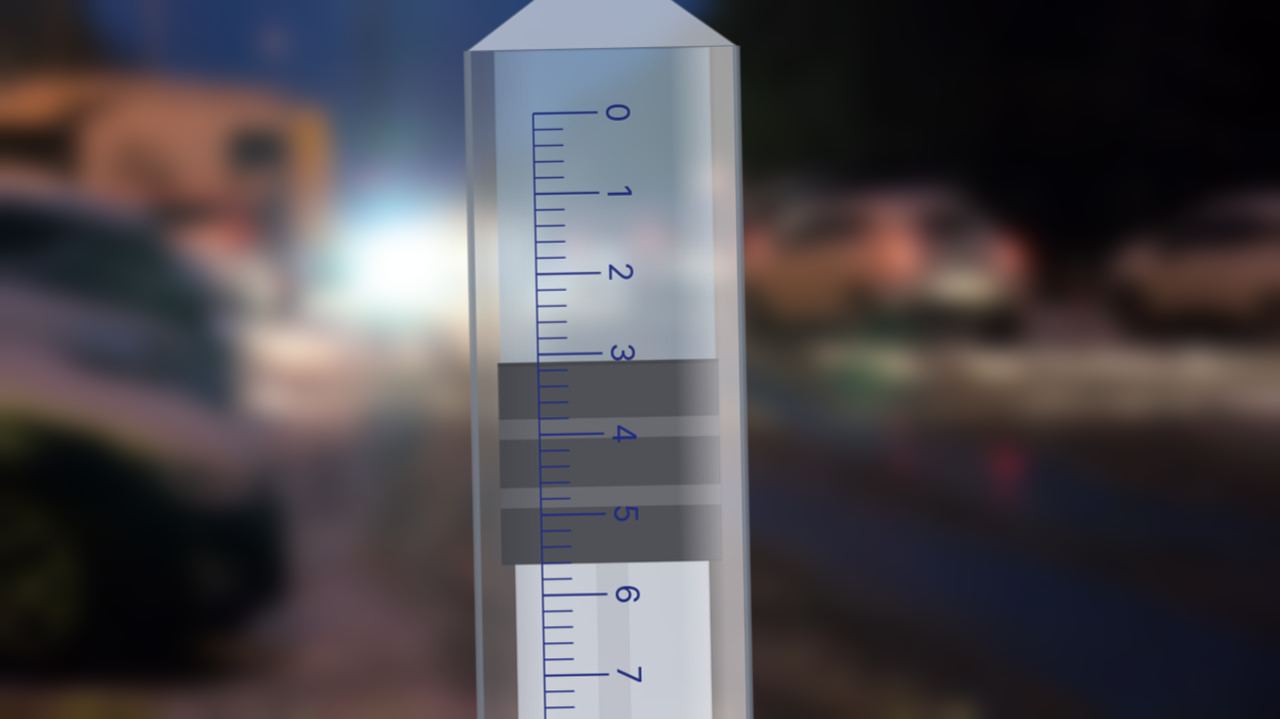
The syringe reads 3.1 mL
